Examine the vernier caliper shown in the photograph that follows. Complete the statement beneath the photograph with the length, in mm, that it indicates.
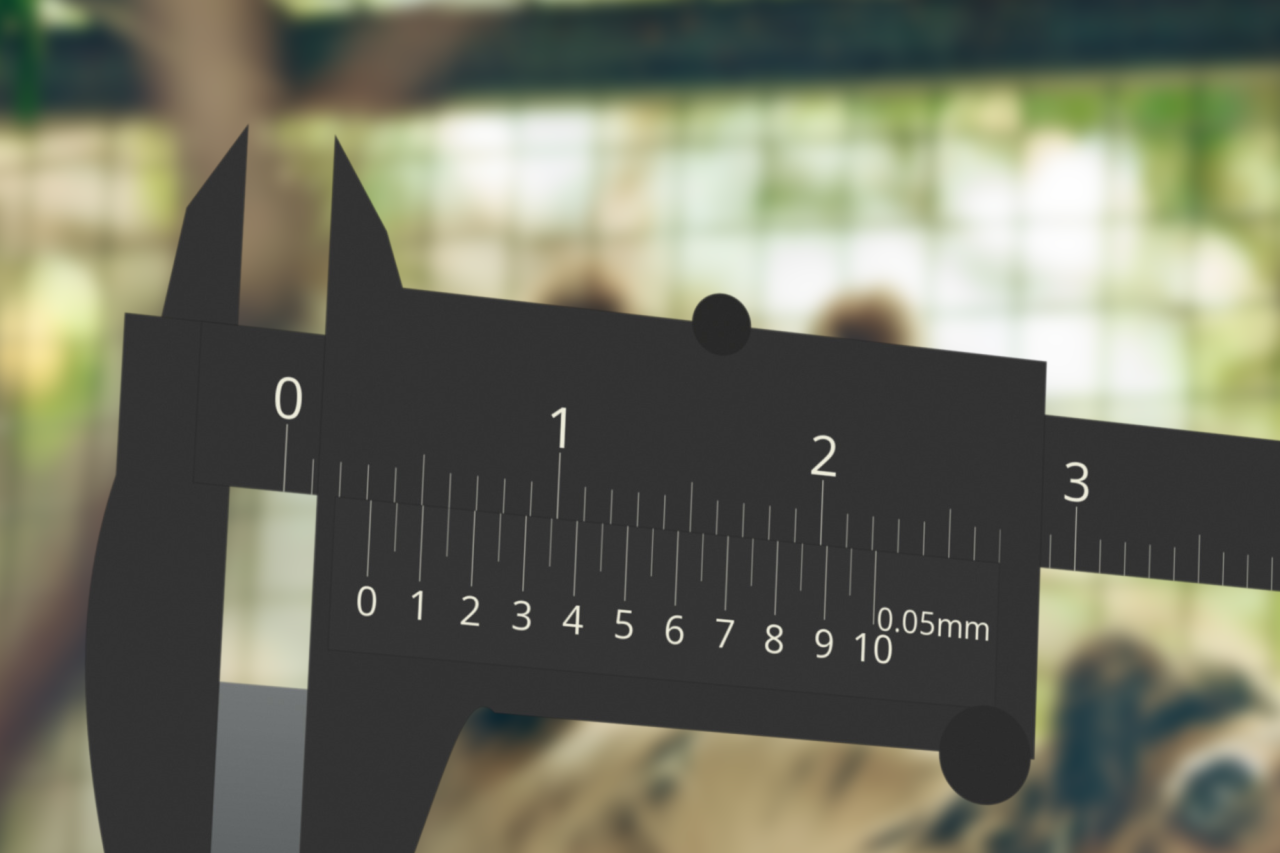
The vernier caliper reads 3.15 mm
